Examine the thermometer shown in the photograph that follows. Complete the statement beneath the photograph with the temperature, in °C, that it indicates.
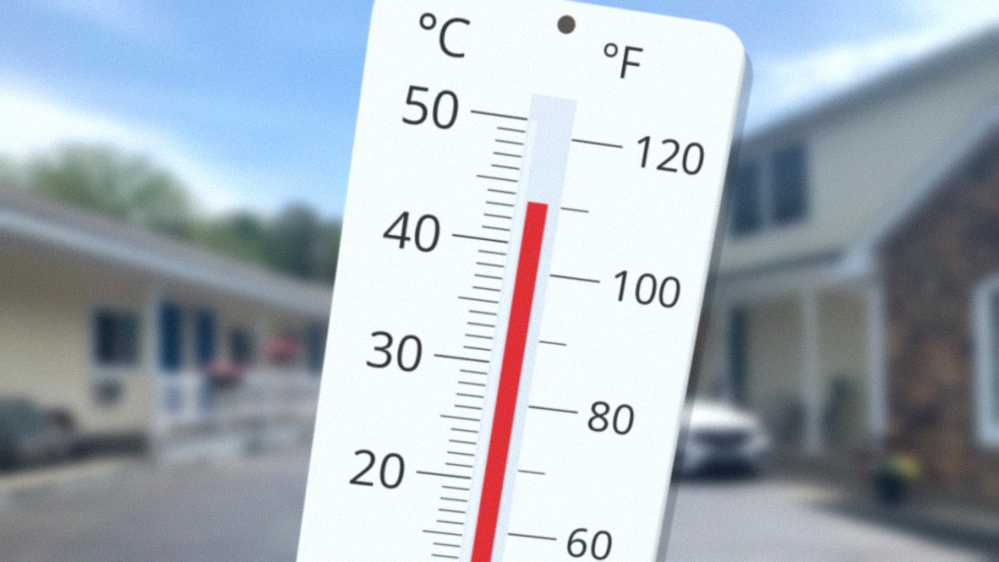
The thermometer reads 43.5 °C
